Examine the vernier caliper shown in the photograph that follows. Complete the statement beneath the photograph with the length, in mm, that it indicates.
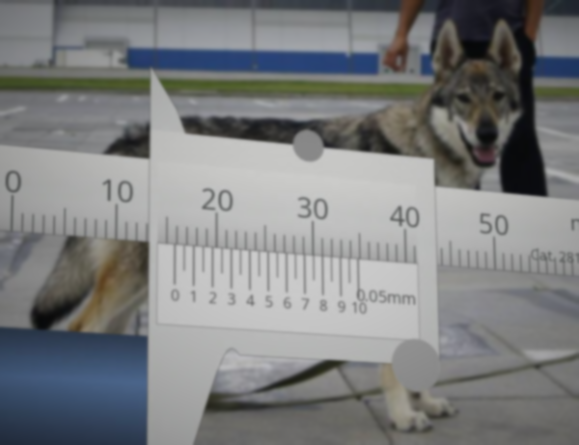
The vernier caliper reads 15.8 mm
